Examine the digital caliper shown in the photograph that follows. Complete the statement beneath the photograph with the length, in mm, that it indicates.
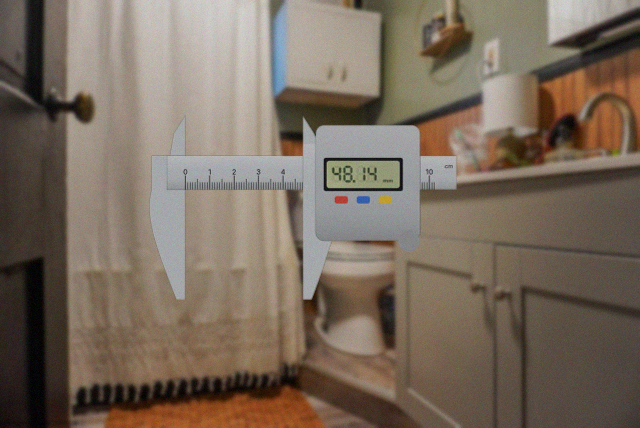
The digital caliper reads 48.14 mm
